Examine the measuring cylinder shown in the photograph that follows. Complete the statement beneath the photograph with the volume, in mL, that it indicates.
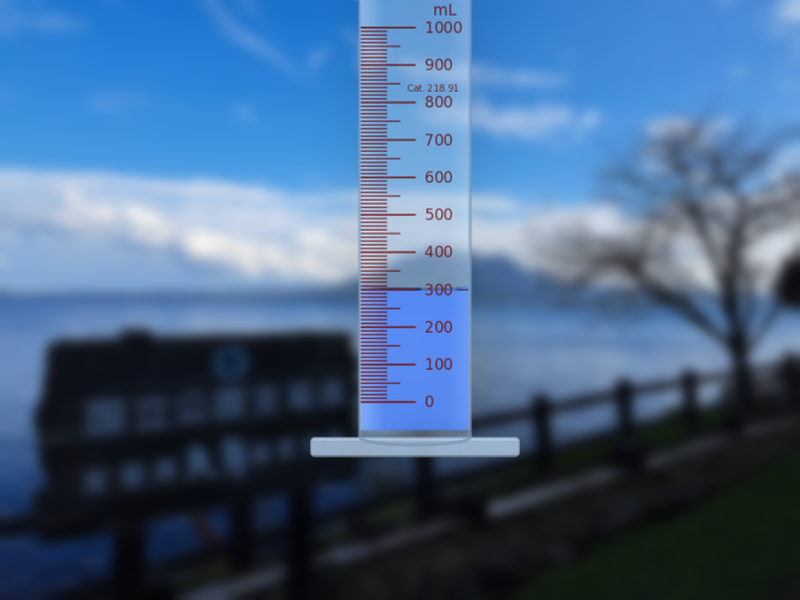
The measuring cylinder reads 300 mL
